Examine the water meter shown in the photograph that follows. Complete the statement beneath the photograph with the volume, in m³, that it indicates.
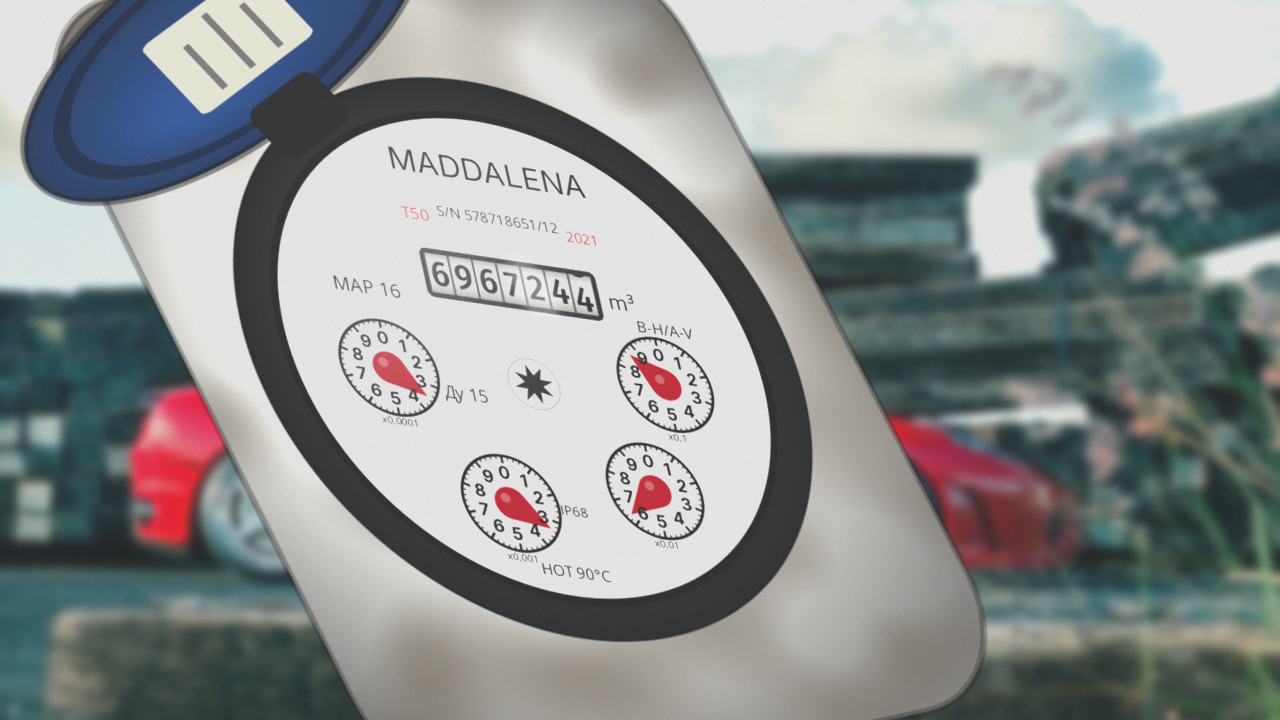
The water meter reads 6967243.8633 m³
